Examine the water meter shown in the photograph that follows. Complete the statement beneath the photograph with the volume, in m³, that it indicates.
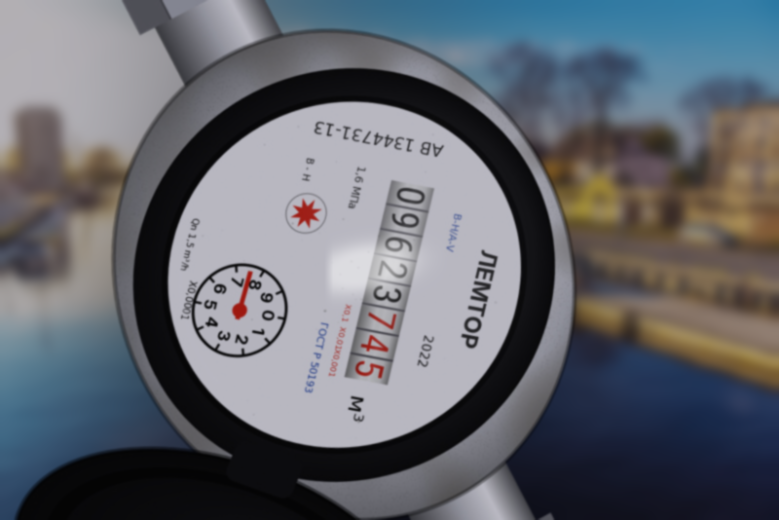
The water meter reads 9623.7457 m³
